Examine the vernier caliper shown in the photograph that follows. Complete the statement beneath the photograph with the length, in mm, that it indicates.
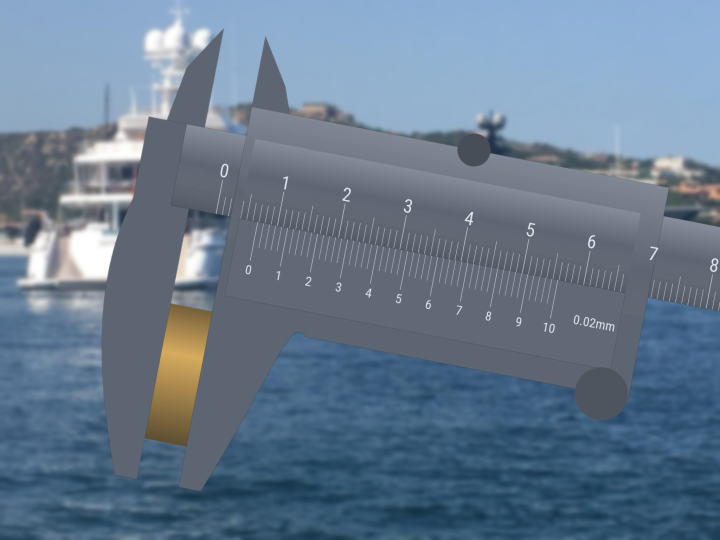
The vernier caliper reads 6.8 mm
